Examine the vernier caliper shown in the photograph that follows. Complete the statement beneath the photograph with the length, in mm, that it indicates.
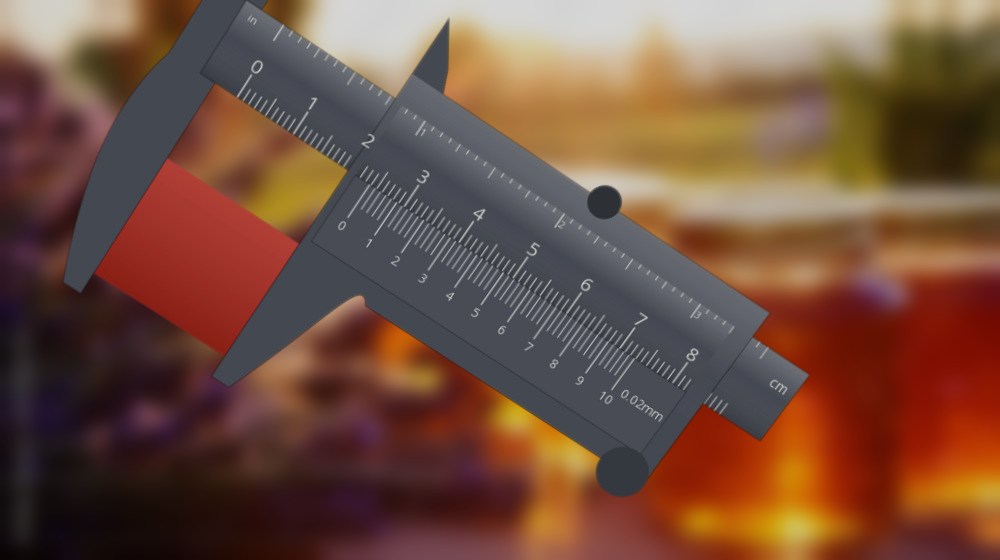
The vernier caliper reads 23.8 mm
